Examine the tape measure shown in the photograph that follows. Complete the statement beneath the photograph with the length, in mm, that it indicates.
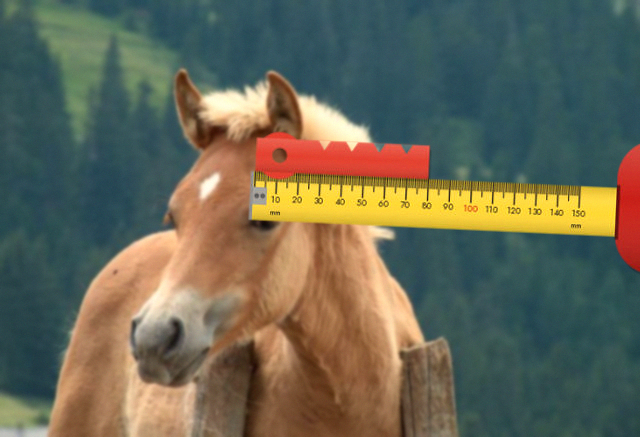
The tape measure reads 80 mm
